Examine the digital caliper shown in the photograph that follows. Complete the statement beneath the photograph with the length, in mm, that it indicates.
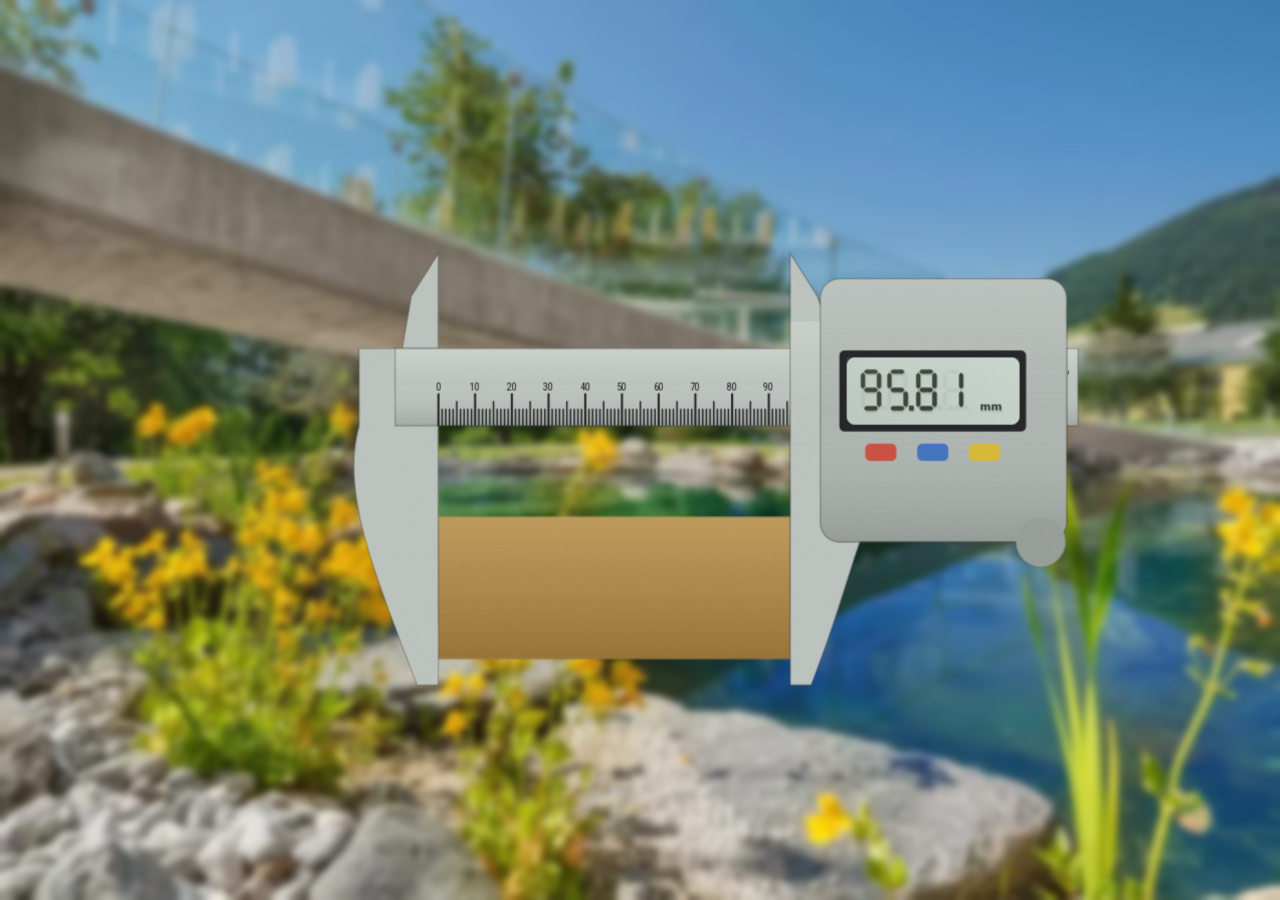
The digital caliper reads 95.81 mm
